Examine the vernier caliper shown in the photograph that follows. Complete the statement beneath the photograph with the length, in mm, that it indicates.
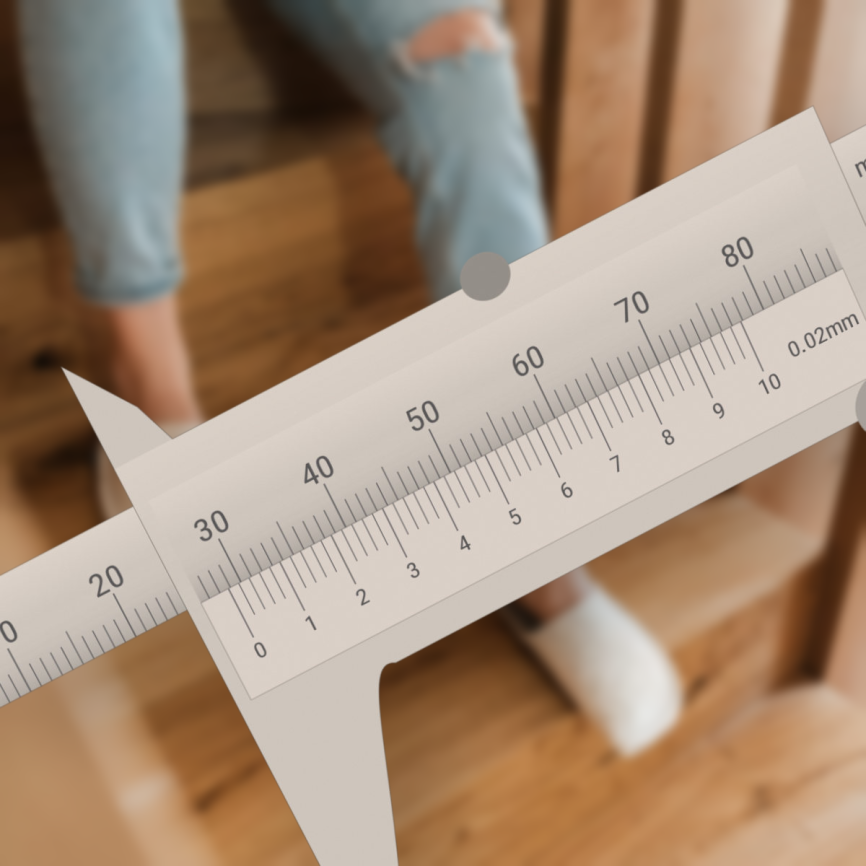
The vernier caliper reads 28.8 mm
